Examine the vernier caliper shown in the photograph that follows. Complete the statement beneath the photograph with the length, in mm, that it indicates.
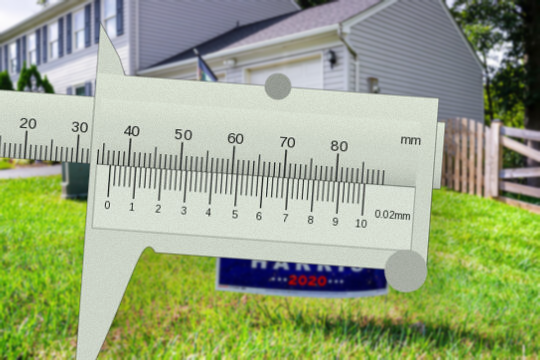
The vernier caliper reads 36.5 mm
